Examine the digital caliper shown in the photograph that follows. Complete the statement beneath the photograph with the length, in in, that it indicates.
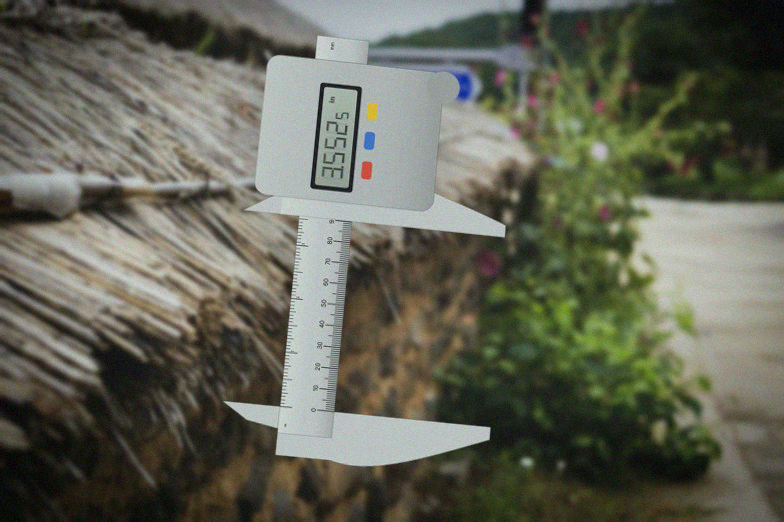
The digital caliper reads 3.5525 in
